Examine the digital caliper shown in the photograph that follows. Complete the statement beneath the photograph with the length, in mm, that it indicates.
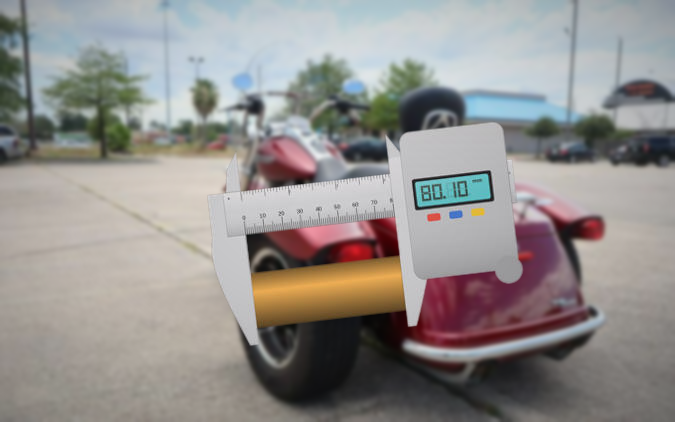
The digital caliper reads 80.10 mm
